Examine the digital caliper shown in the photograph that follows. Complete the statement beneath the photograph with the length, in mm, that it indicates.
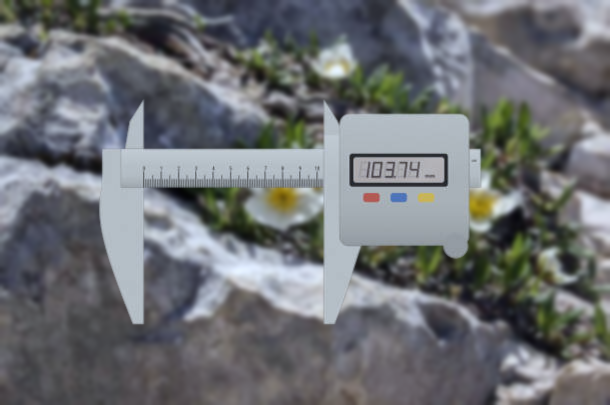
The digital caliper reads 103.74 mm
